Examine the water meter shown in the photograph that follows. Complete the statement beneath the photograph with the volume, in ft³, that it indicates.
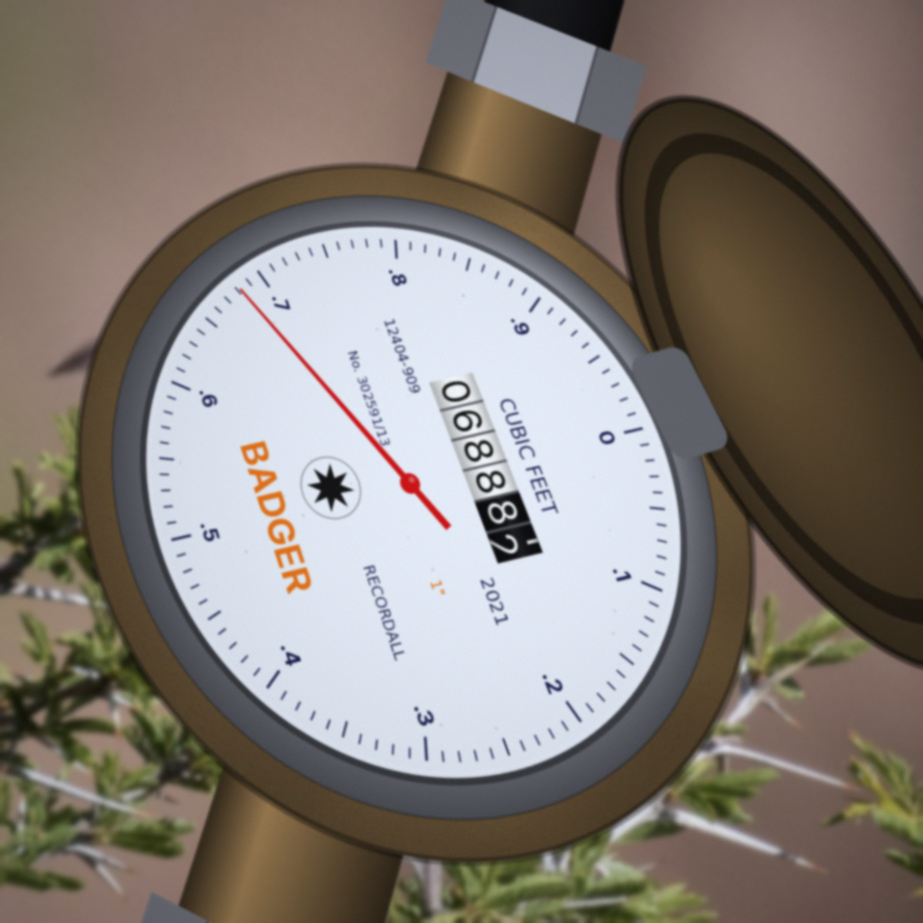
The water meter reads 68881.68 ft³
